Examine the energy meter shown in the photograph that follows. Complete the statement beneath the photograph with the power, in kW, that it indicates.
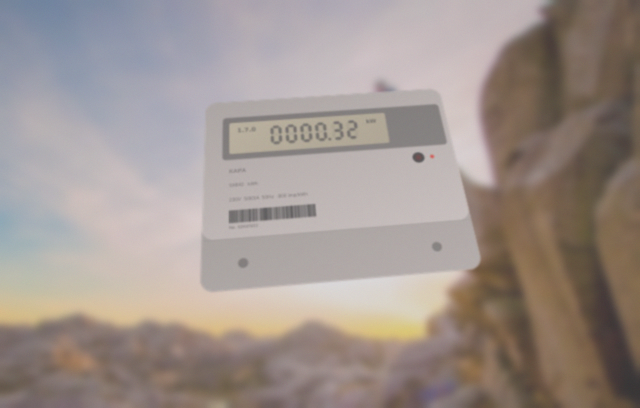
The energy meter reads 0.32 kW
